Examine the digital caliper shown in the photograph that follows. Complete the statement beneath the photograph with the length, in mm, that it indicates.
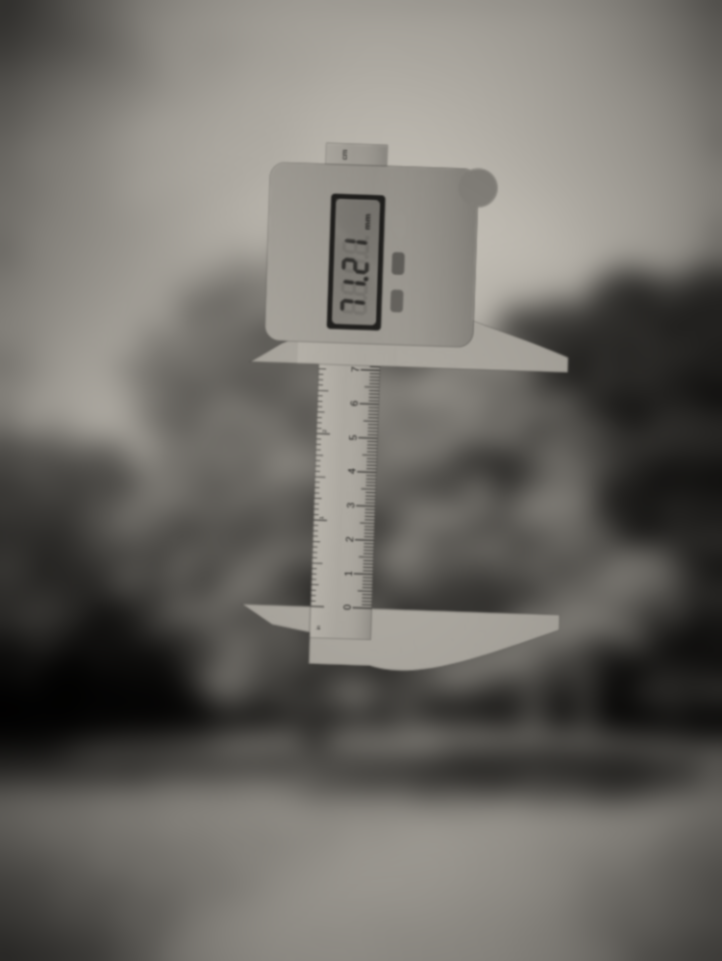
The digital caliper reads 71.21 mm
